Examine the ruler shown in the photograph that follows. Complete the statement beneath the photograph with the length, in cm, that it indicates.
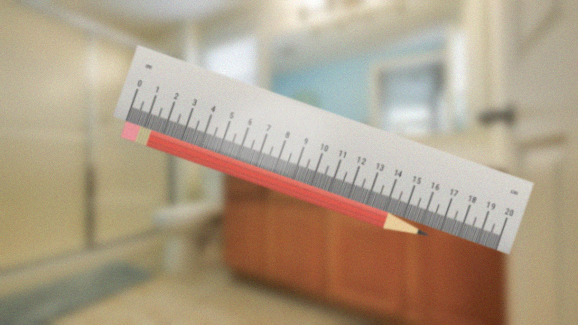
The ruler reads 16.5 cm
